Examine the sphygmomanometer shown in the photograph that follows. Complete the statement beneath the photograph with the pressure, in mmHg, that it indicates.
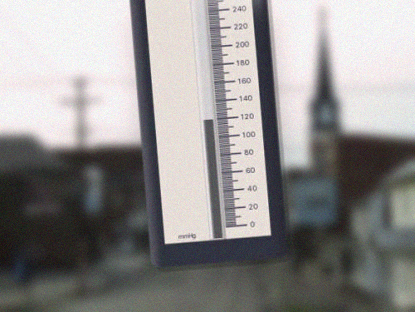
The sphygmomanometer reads 120 mmHg
